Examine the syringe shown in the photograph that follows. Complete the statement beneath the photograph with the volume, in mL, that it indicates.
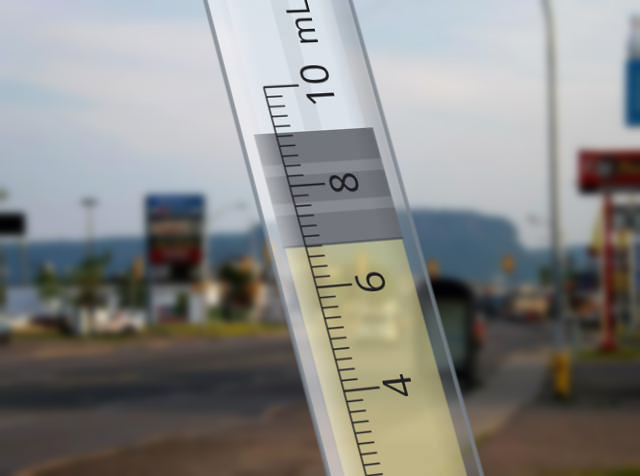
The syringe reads 6.8 mL
